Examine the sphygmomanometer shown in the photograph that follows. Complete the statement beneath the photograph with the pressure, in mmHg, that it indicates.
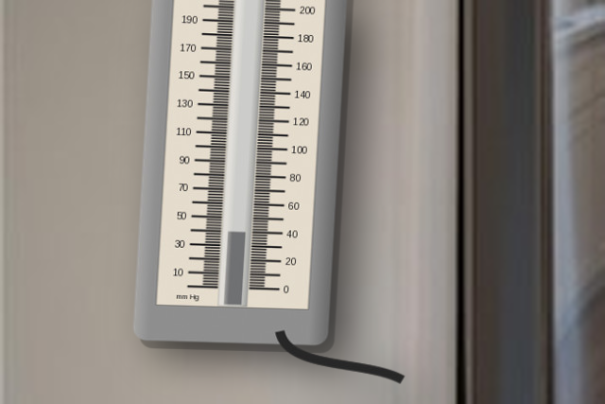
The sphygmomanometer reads 40 mmHg
